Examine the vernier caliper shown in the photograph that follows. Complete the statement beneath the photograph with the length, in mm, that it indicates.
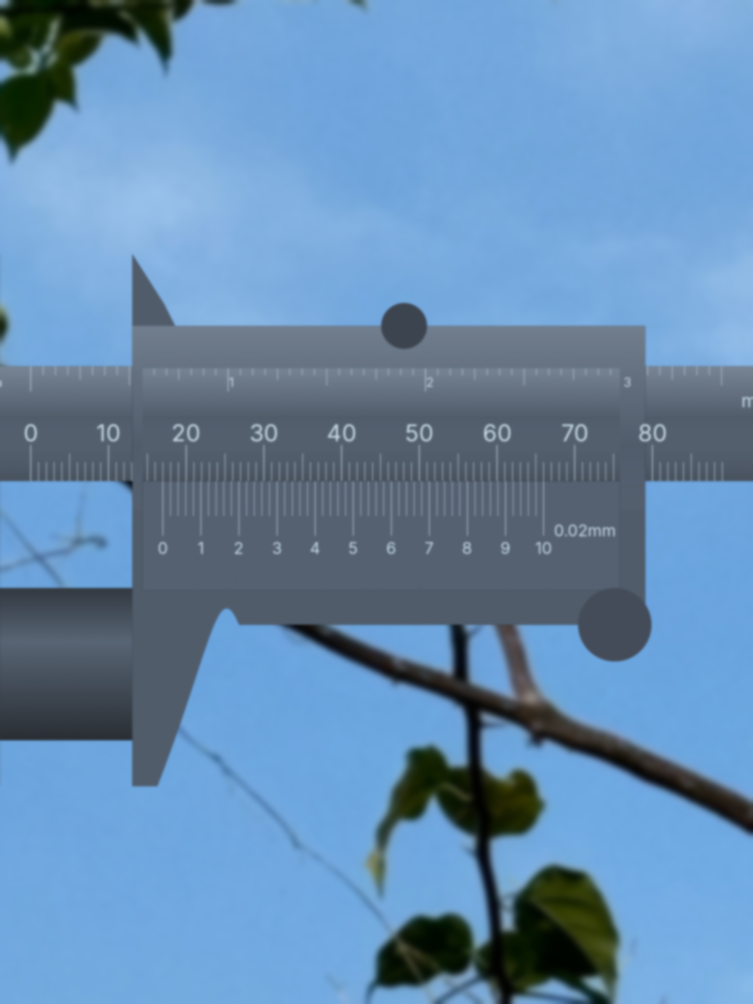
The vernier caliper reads 17.0 mm
